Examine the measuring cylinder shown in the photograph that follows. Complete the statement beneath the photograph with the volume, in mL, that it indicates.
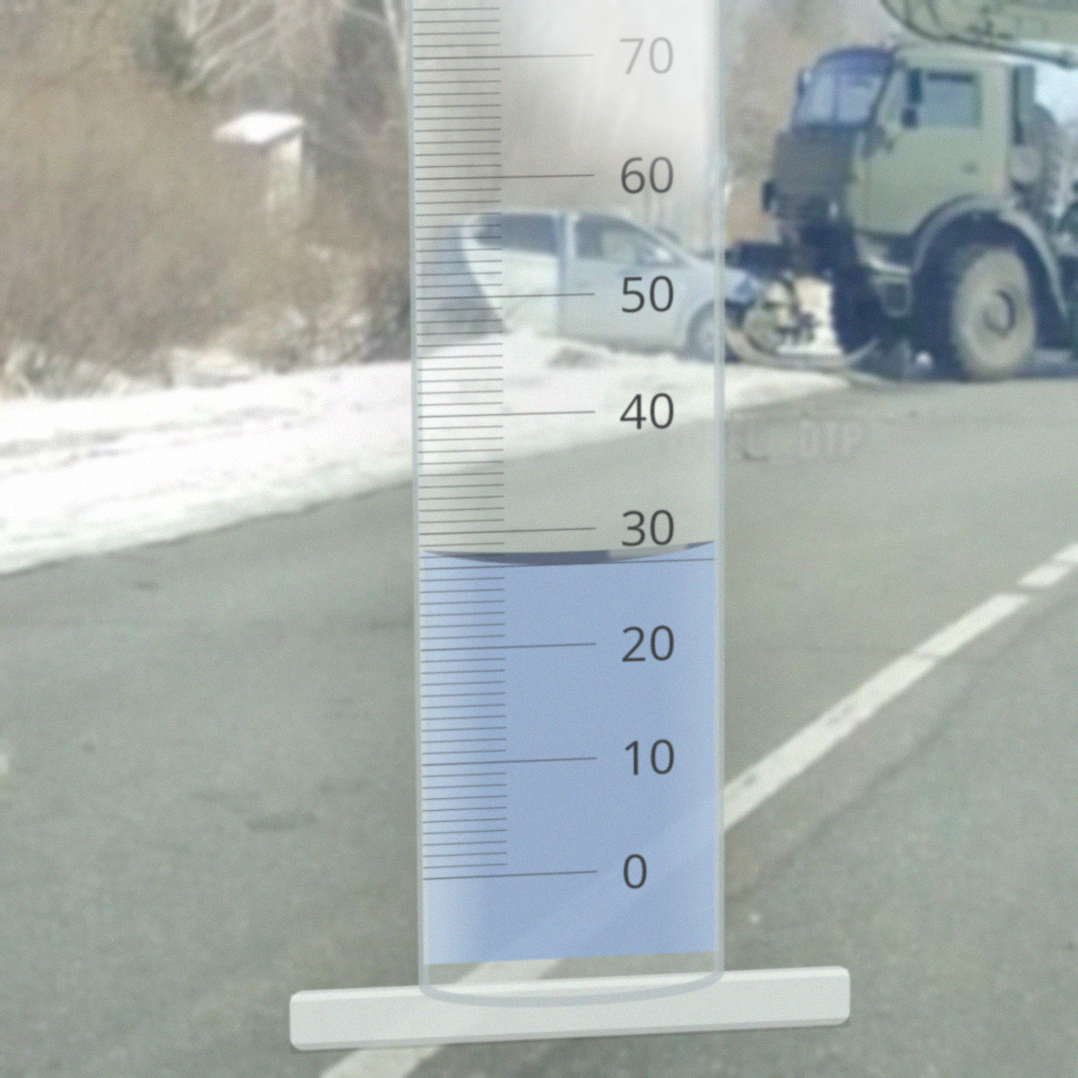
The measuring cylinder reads 27 mL
